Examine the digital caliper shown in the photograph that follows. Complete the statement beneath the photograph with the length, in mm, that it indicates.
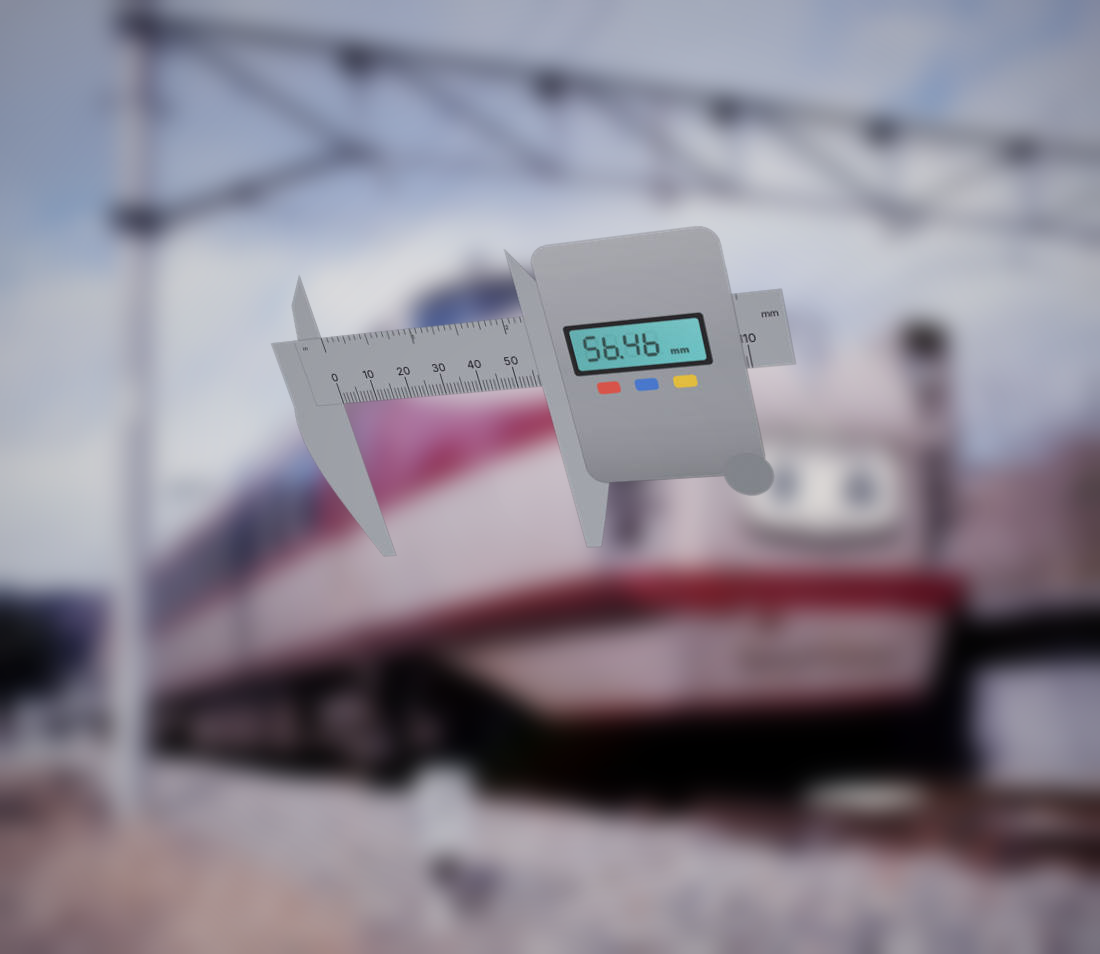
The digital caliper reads 56.46 mm
